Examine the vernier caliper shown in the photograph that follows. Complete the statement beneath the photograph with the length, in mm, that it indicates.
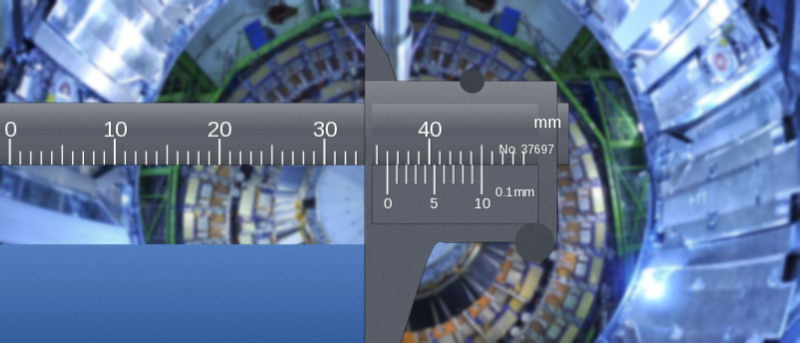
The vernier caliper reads 36.0 mm
